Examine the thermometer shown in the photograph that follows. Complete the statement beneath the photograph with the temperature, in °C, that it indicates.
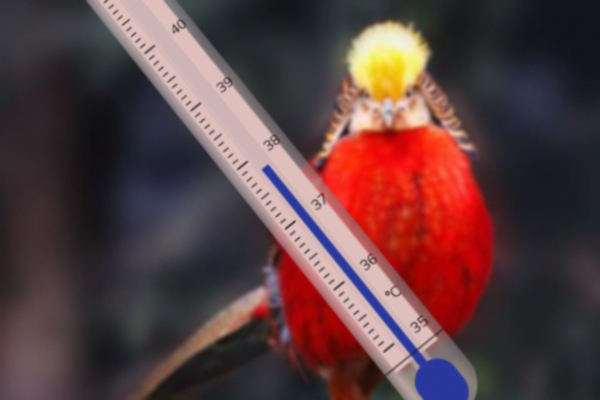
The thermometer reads 37.8 °C
